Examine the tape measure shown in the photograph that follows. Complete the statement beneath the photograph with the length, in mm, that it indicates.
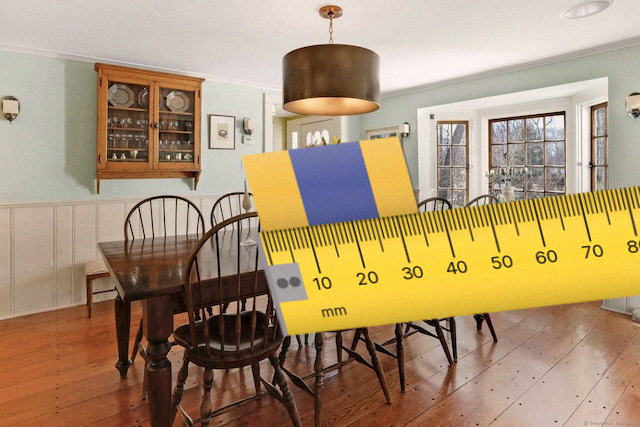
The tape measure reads 35 mm
